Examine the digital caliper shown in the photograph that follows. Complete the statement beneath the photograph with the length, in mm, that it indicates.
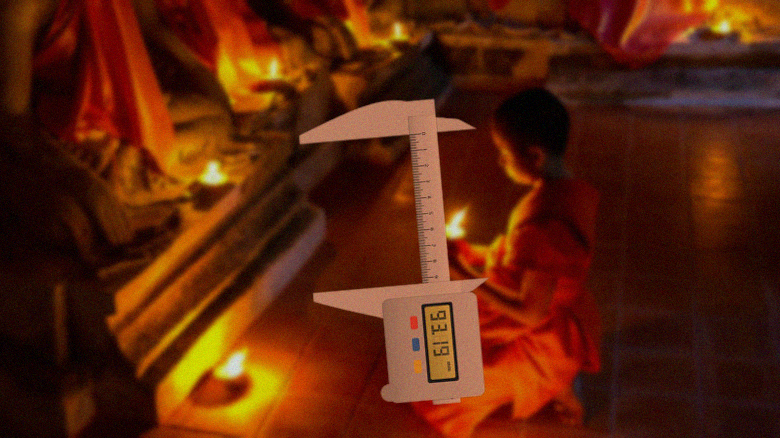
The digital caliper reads 93.19 mm
